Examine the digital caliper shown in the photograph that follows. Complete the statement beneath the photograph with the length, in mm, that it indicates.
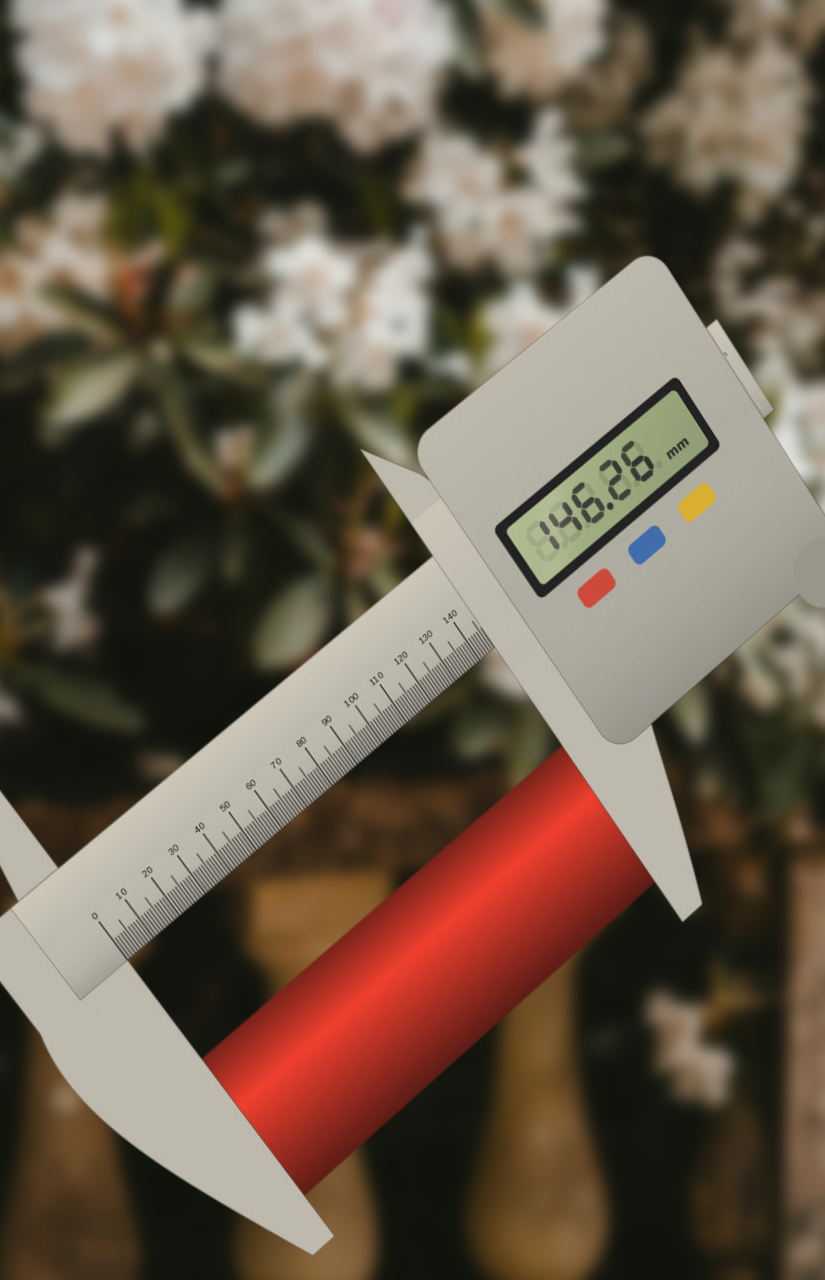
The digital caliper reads 146.26 mm
